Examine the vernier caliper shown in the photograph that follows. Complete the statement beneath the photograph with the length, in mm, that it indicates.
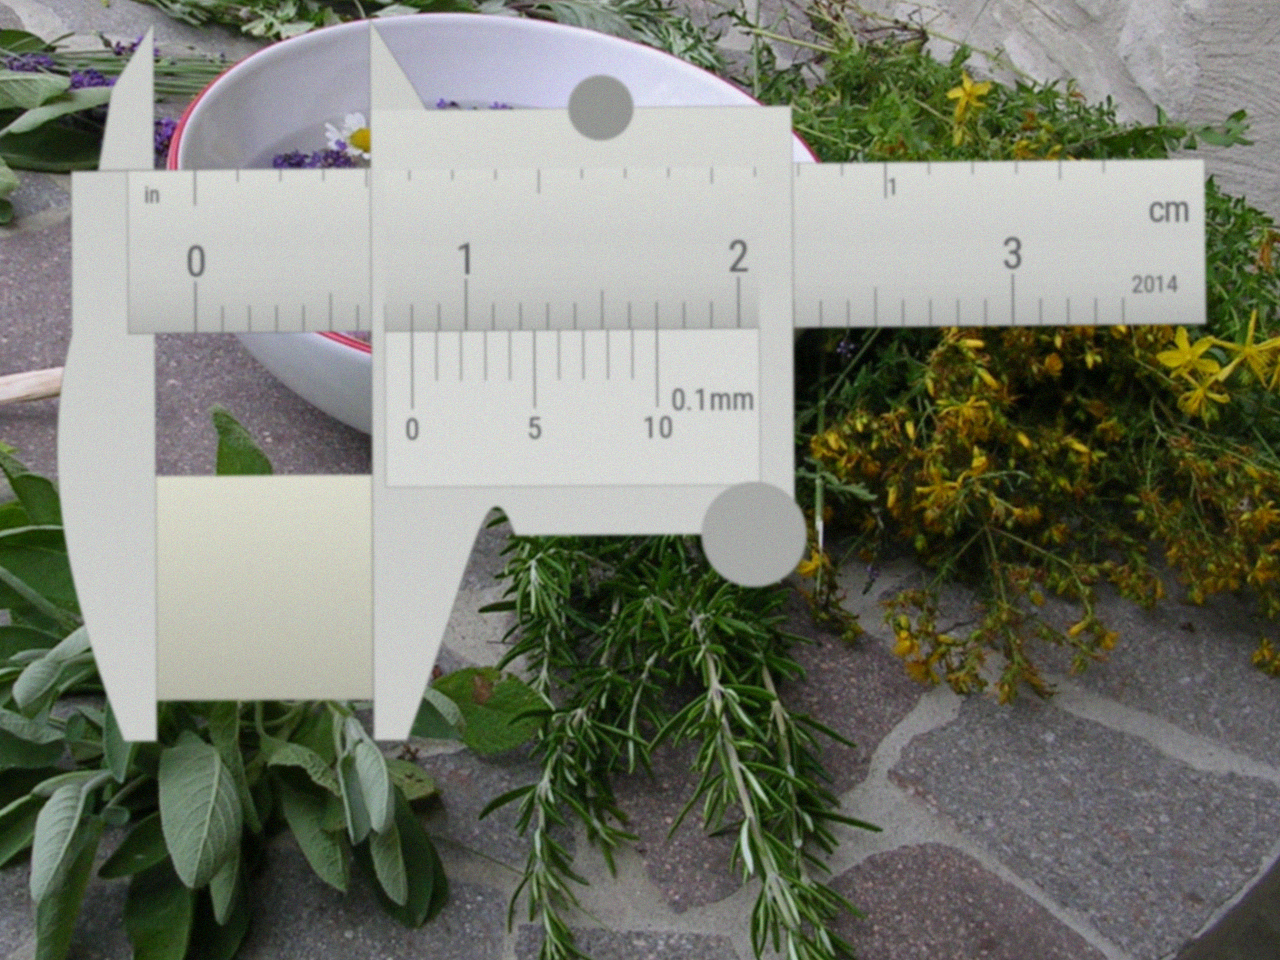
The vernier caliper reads 8.0 mm
